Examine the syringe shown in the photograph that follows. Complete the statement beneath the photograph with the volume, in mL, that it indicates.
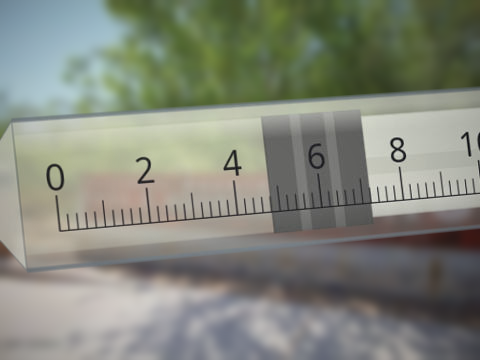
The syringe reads 4.8 mL
